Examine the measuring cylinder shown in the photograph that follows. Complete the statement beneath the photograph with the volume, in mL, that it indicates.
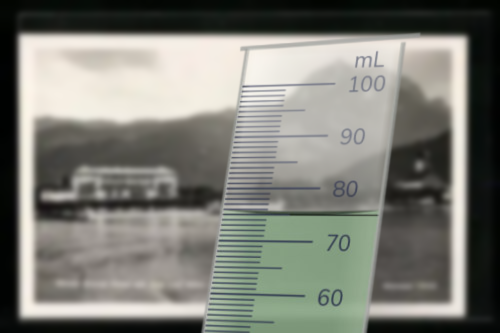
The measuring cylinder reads 75 mL
